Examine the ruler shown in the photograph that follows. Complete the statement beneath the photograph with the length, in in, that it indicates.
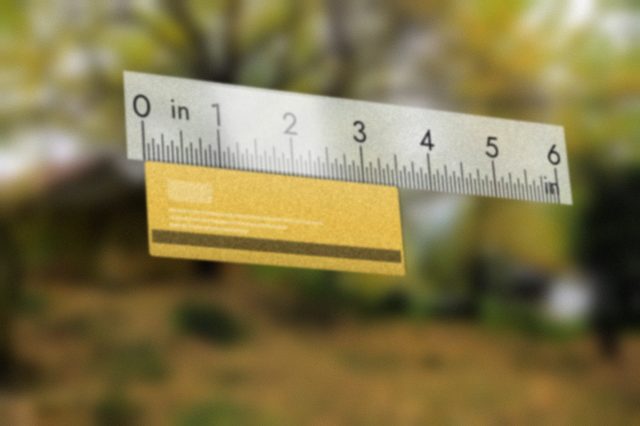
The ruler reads 3.5 in
